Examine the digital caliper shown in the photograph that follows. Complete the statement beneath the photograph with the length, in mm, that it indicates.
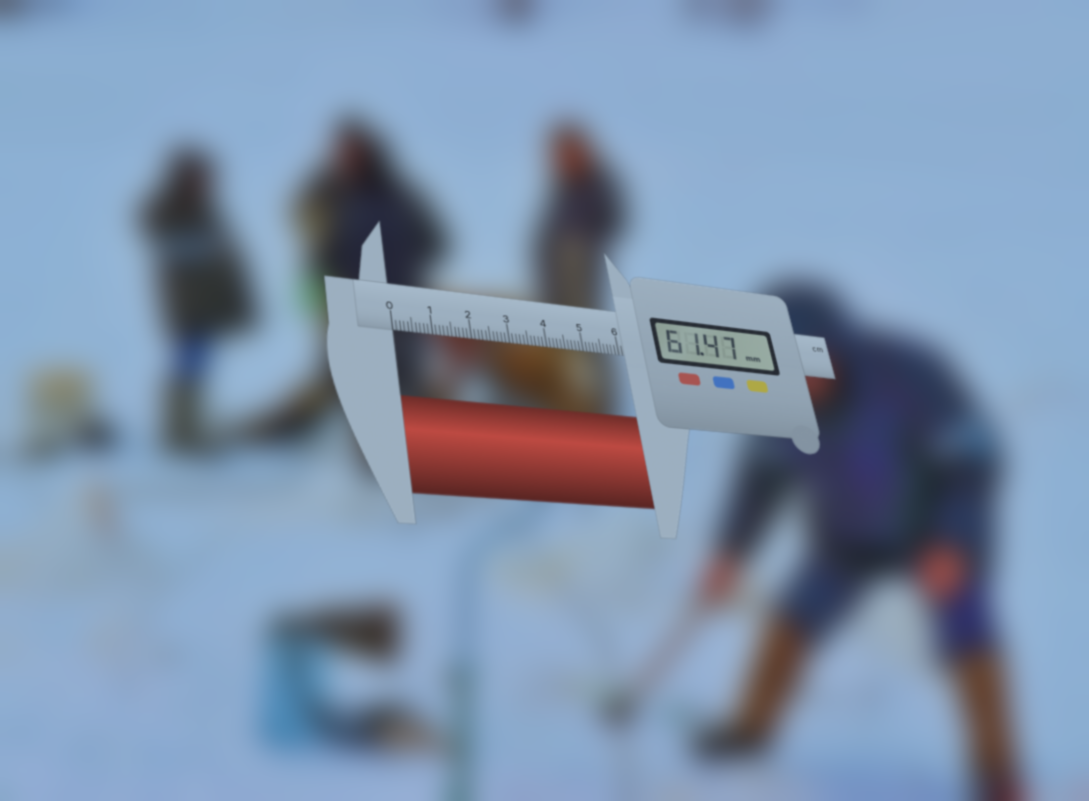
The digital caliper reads 61.47 mm
